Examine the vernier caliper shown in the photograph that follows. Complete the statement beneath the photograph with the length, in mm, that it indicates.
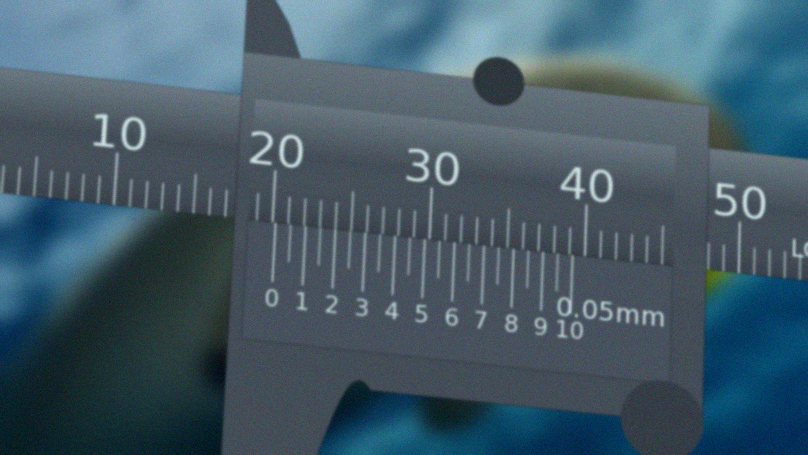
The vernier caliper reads 20.2 mm
